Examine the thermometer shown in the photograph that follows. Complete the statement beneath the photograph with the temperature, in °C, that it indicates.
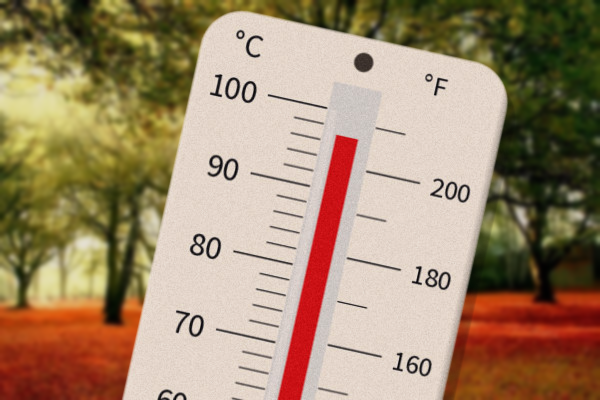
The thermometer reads 97 °C
